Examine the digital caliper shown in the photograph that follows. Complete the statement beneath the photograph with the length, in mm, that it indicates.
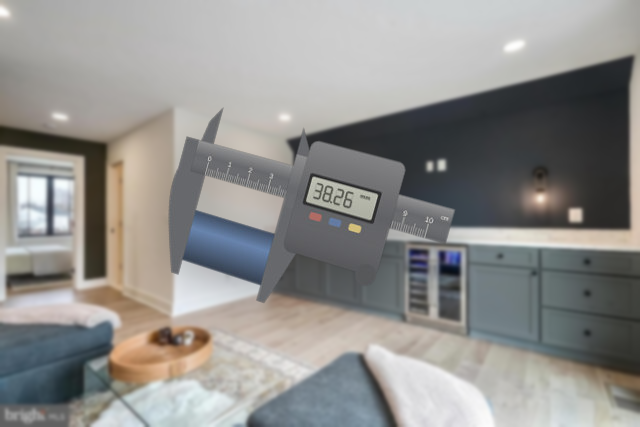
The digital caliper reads 38.26 mm
